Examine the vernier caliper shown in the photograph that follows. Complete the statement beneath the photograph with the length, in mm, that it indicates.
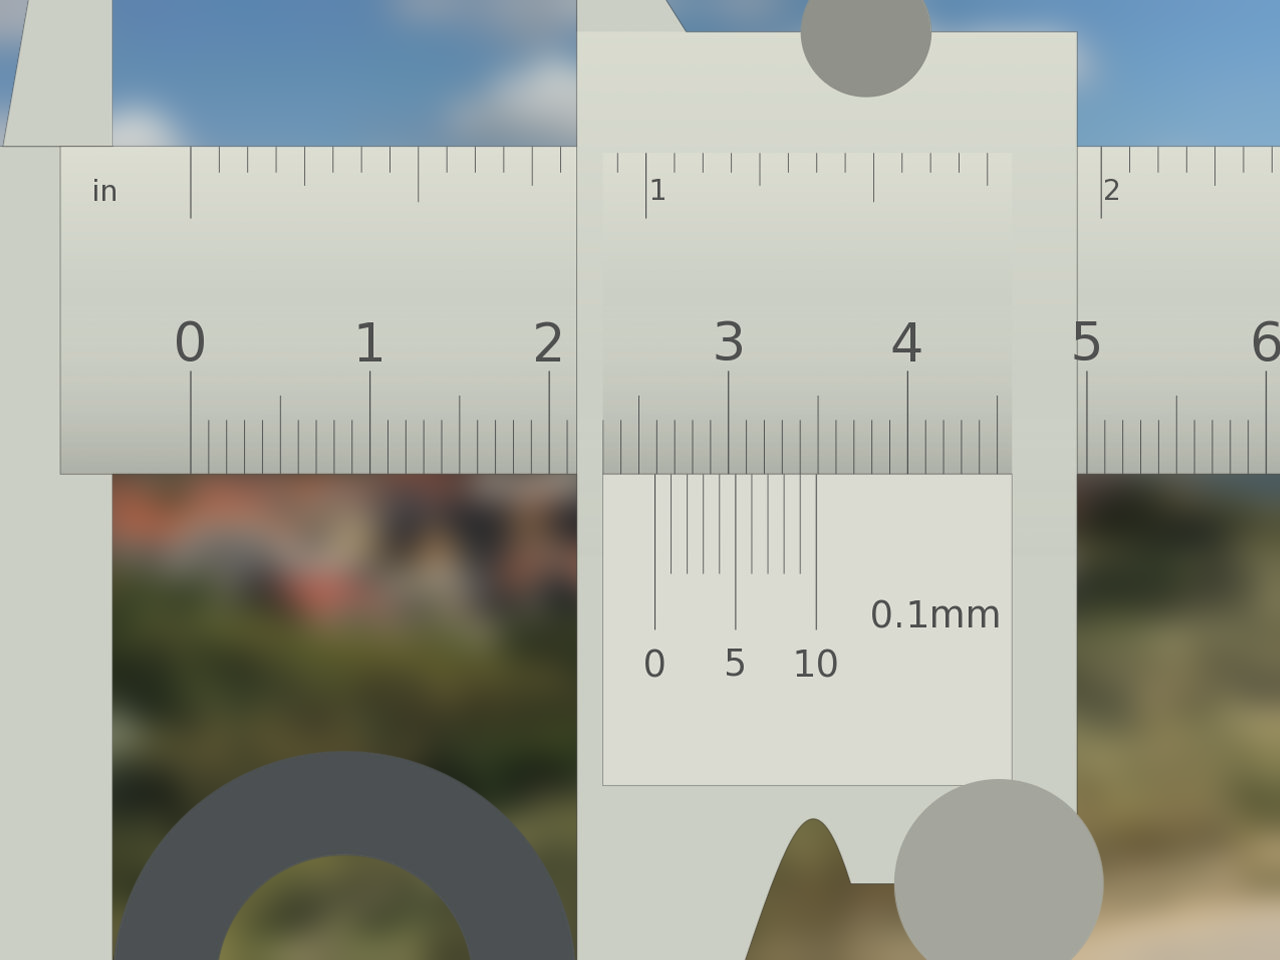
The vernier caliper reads 25.9 mm
